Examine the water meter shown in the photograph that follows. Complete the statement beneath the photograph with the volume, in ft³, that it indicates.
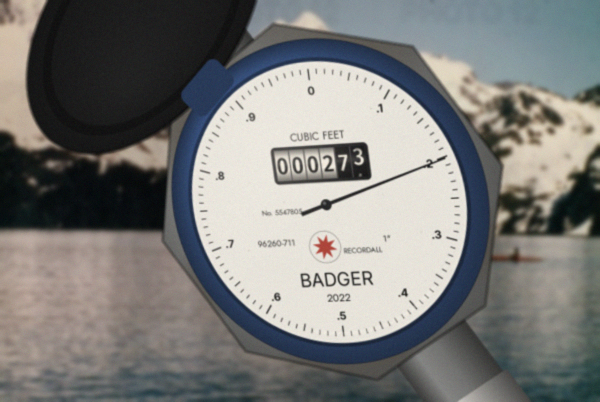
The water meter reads 273.20 ft³
